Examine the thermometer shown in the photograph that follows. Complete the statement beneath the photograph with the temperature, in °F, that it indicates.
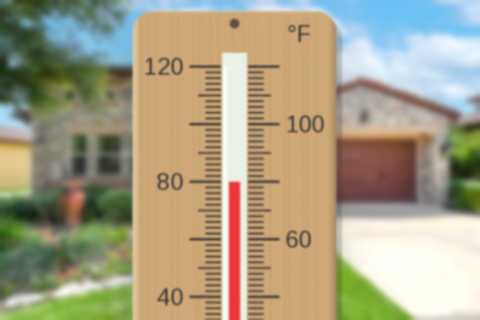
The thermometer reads 80 °F
